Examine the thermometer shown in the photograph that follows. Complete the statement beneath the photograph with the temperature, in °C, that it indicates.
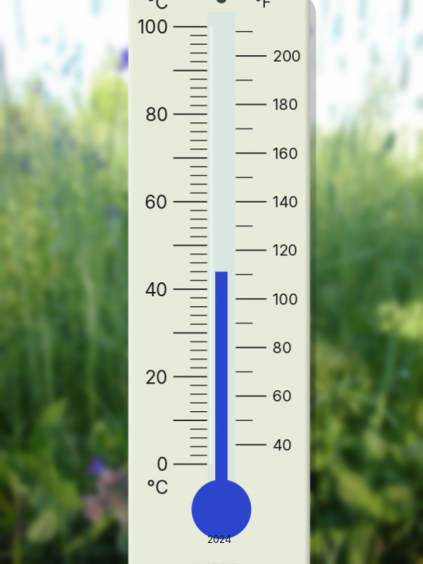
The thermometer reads 44 °C
